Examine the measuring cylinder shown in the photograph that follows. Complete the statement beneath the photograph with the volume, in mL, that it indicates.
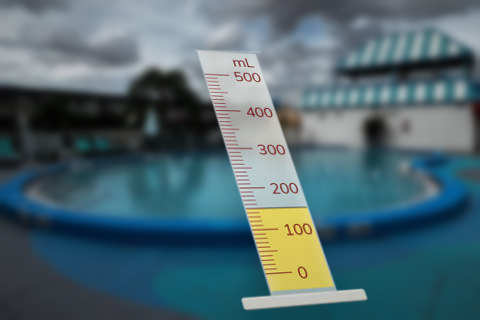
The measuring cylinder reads 150 mL
